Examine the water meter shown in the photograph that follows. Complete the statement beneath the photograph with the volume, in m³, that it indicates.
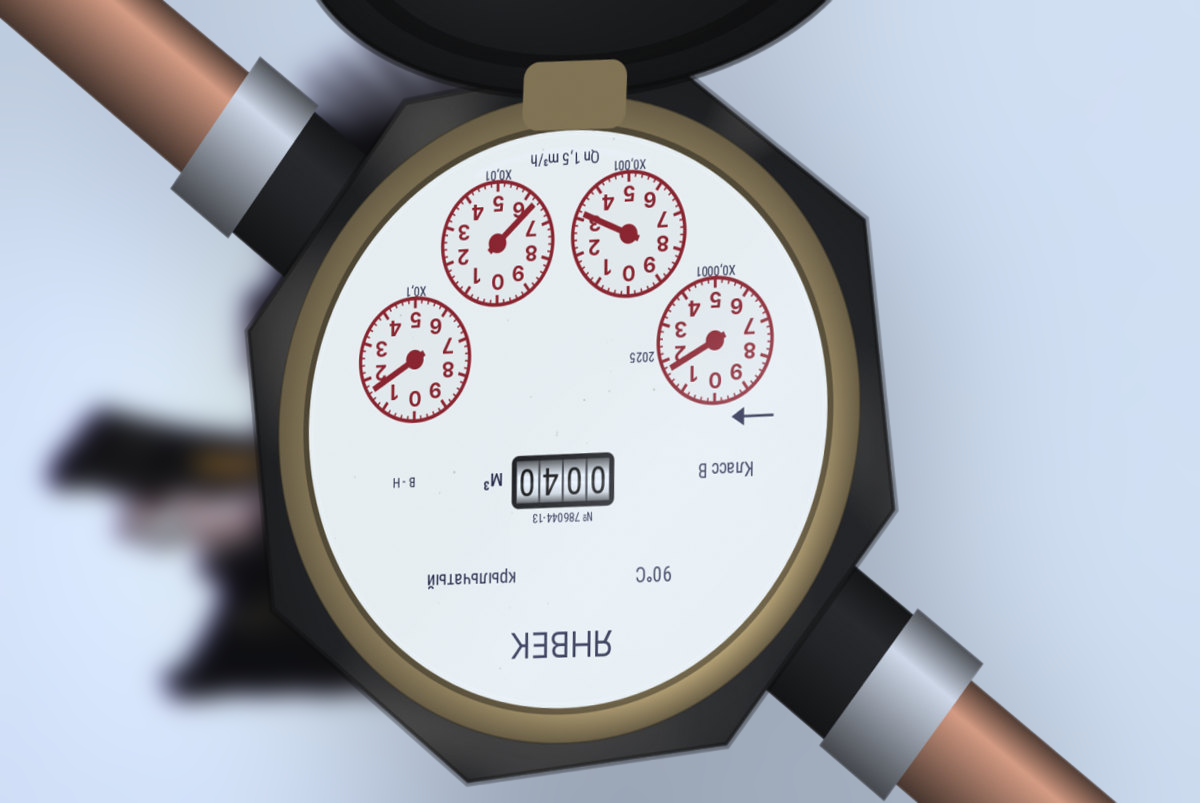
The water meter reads 40.1631 m³
